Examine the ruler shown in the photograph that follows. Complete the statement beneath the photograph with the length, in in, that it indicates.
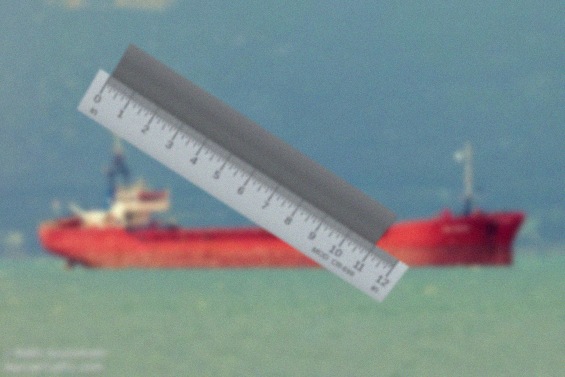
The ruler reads 11 in
